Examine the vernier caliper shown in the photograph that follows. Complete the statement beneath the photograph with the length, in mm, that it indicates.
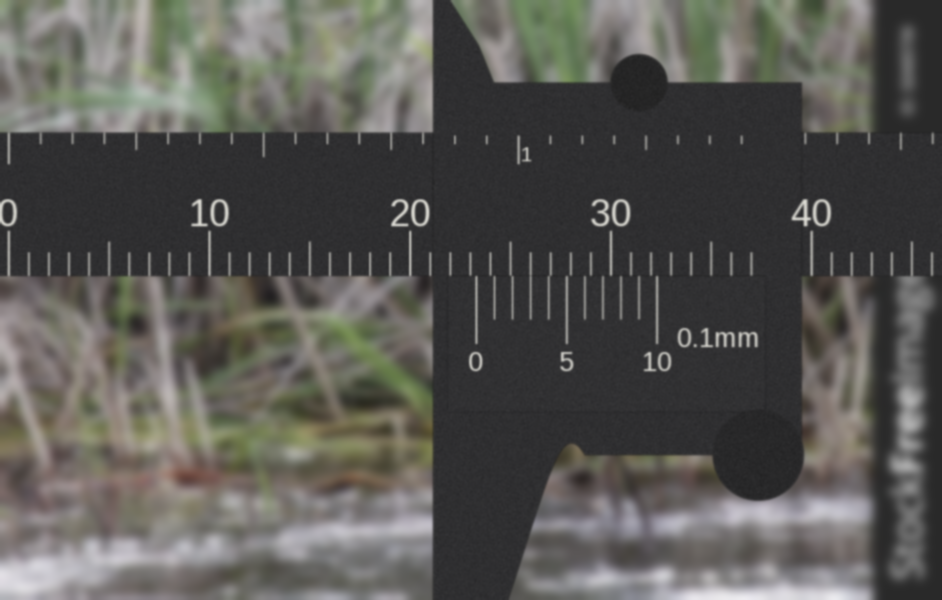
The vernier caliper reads 23.3 mm
